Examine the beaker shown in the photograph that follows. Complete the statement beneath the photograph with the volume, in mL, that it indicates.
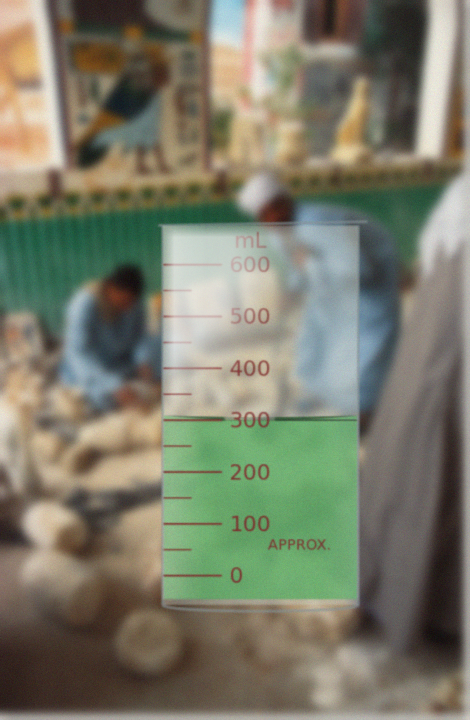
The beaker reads 300 mL
